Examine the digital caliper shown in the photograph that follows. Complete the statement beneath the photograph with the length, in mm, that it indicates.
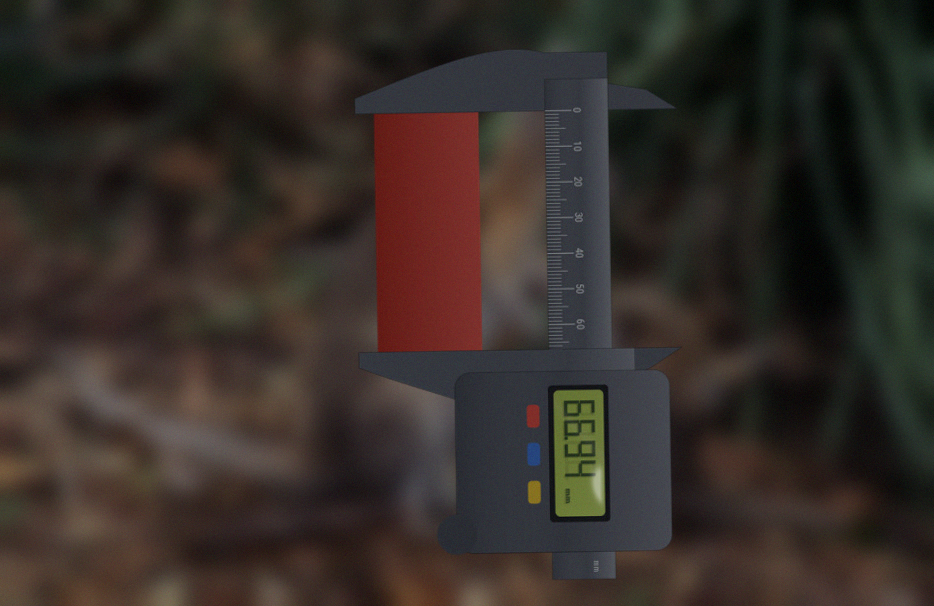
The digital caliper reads 66.94 mm
